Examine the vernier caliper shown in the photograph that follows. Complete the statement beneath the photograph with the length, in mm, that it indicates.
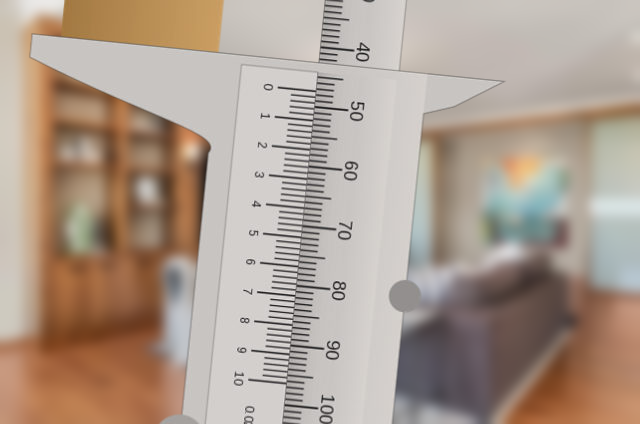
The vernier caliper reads 47.4 mm
